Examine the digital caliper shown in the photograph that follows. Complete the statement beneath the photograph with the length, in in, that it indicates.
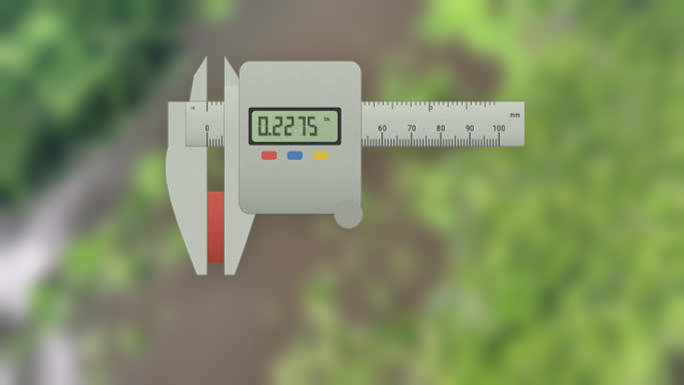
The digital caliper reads 0.2275 in
